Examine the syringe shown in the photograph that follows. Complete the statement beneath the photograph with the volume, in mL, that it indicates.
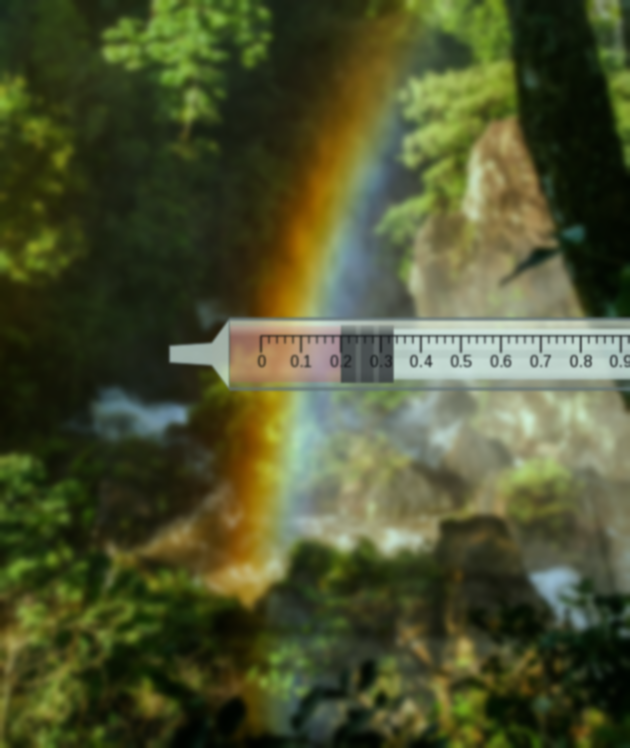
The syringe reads 0.2 mL
